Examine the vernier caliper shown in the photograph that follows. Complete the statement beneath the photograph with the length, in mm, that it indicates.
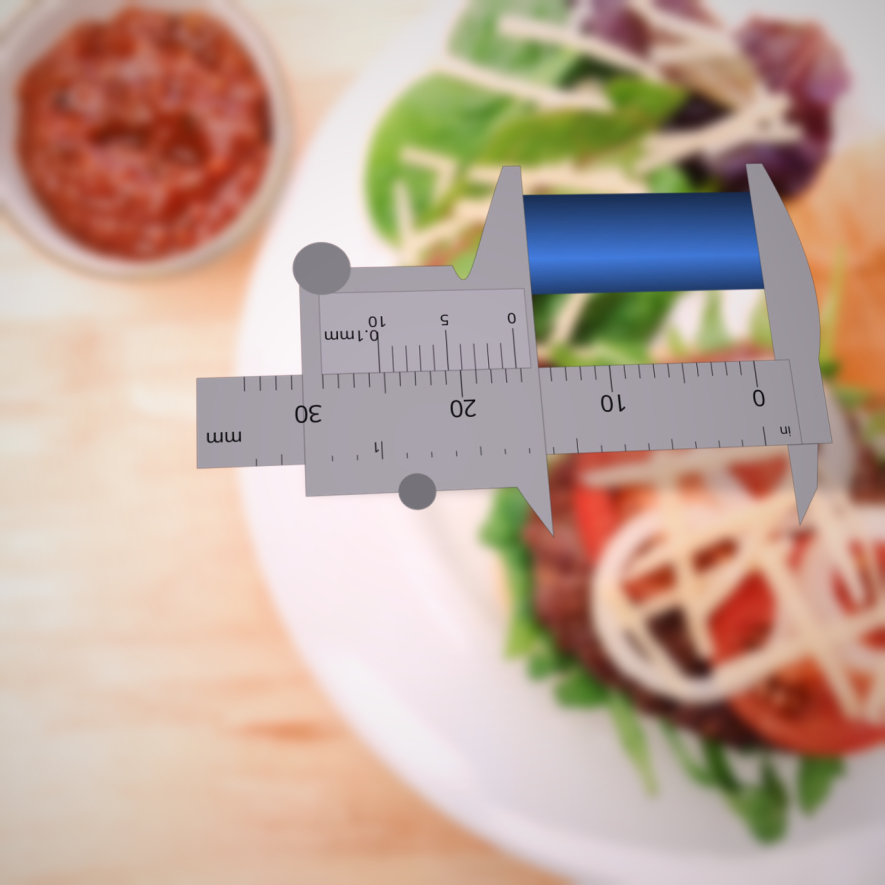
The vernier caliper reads 16.3 mm
